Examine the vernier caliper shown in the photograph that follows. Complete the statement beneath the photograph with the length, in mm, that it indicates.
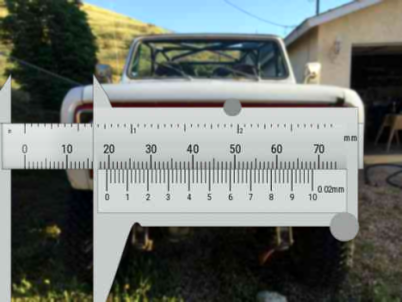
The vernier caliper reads 19.5 mm
